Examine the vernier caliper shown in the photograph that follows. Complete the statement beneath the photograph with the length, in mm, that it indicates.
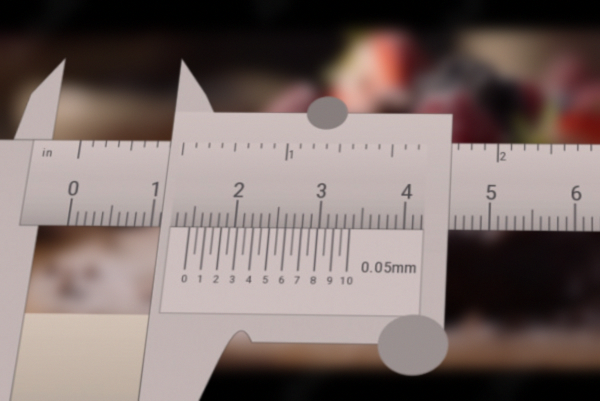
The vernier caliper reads 14.6 mm
